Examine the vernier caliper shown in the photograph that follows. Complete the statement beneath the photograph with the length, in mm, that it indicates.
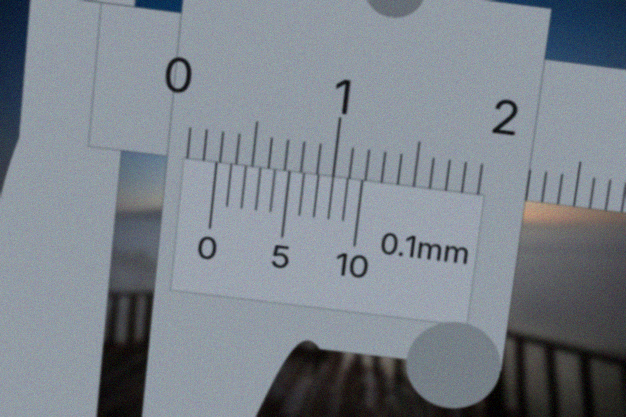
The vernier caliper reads 2.8 mm
